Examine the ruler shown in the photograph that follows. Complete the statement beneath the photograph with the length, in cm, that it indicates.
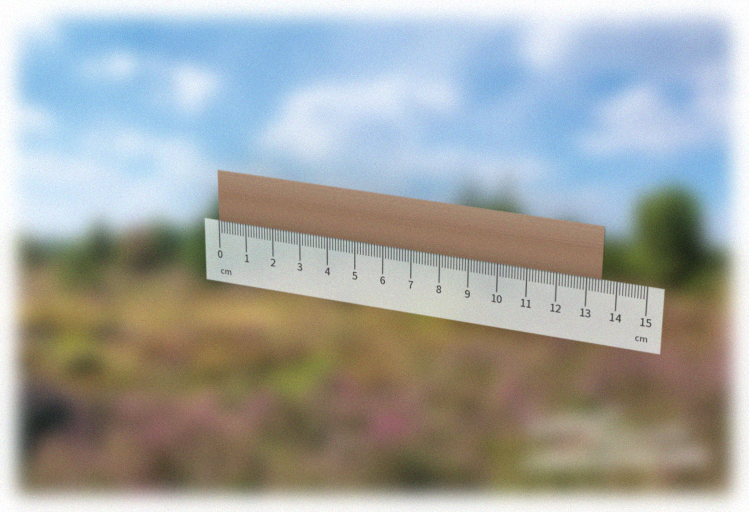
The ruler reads 13.5 cm
